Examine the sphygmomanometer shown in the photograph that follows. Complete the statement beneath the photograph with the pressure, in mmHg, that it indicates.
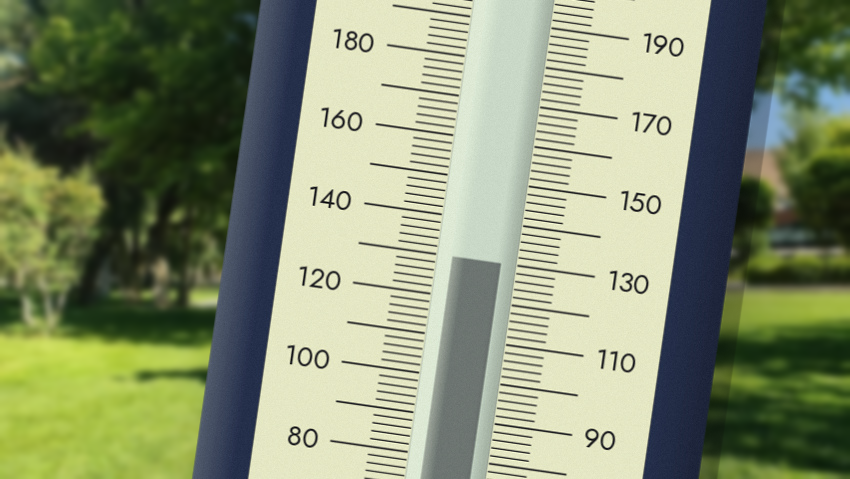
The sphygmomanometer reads 130 mmHg
